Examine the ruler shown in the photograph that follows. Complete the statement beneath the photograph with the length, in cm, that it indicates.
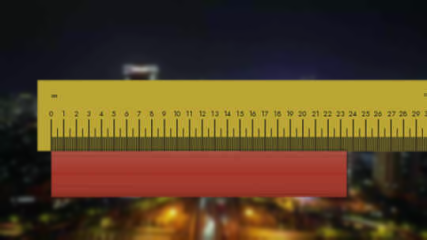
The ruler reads 23.5 cm
